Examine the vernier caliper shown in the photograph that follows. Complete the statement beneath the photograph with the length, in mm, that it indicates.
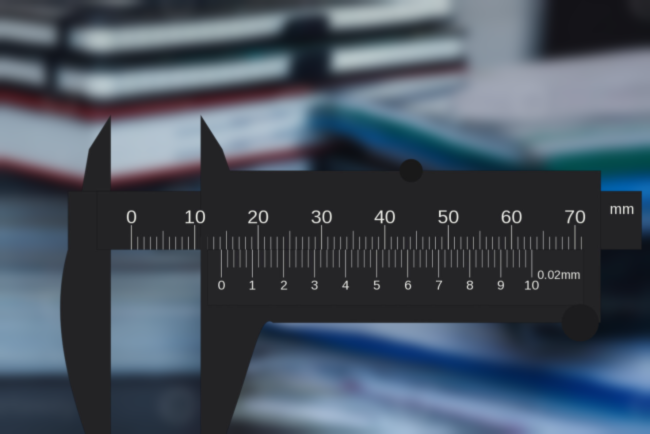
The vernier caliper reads 14.2 mm
